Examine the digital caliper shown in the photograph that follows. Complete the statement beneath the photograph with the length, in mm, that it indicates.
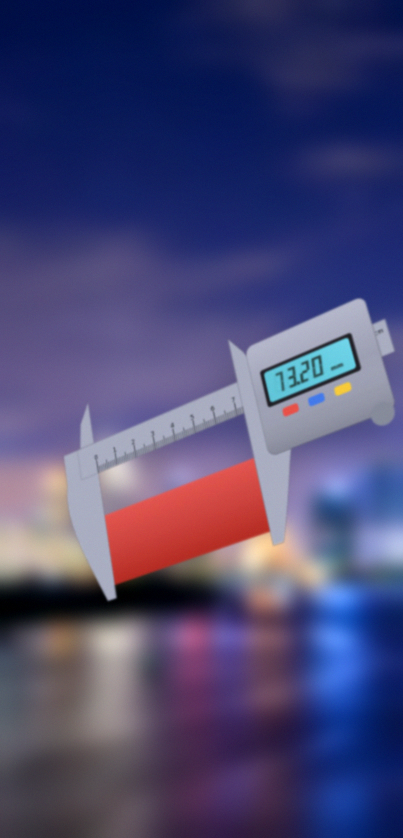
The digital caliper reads 73.20 mm
